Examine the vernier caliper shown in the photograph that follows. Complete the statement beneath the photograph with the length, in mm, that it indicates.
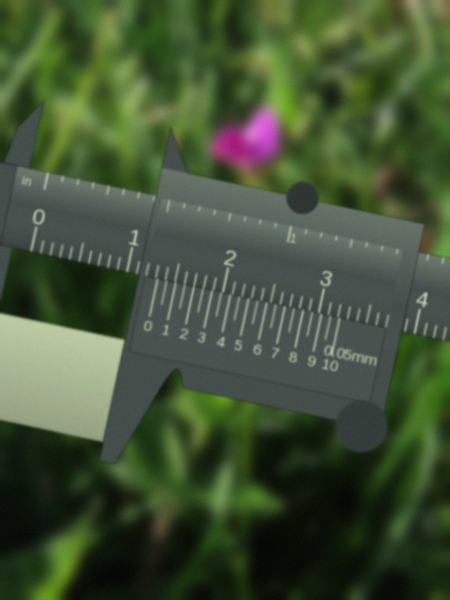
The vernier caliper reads 13.2 mm
